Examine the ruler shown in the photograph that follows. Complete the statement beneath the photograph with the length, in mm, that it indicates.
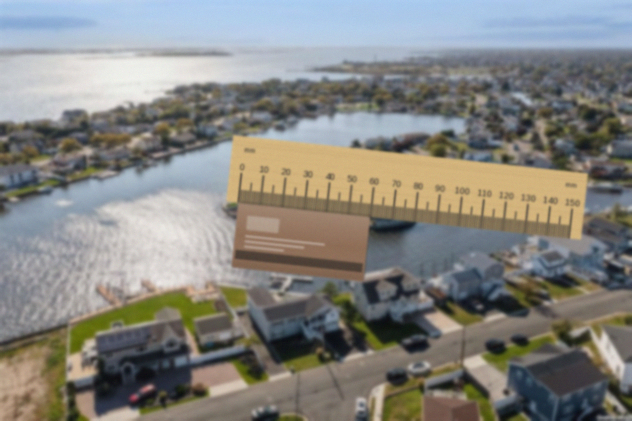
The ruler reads 60 mm
